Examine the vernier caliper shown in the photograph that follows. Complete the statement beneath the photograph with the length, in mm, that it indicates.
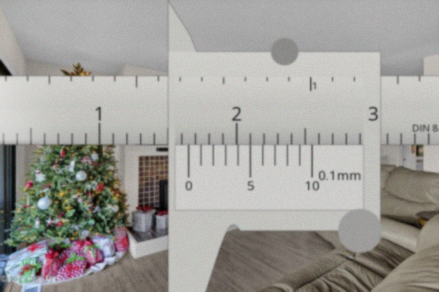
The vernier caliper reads 16.5 mm
